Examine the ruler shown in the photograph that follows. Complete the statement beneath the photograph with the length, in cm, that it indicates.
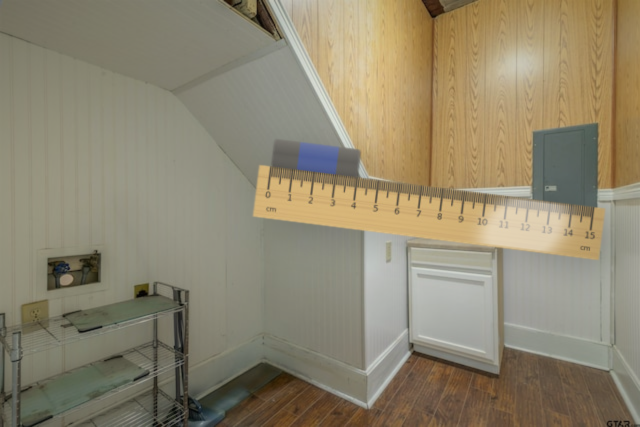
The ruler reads 4 cm
